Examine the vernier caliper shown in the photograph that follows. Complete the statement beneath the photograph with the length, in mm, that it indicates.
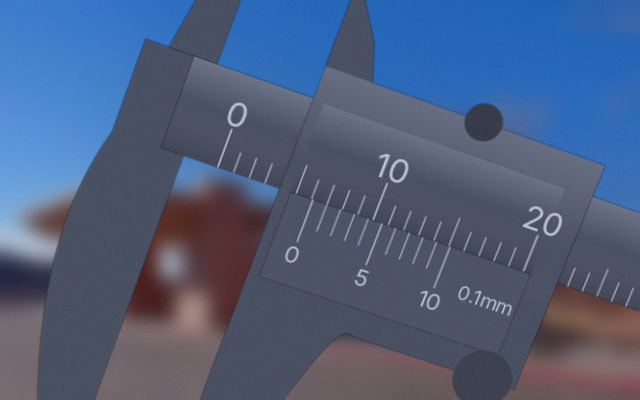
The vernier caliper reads 6.1 mm
